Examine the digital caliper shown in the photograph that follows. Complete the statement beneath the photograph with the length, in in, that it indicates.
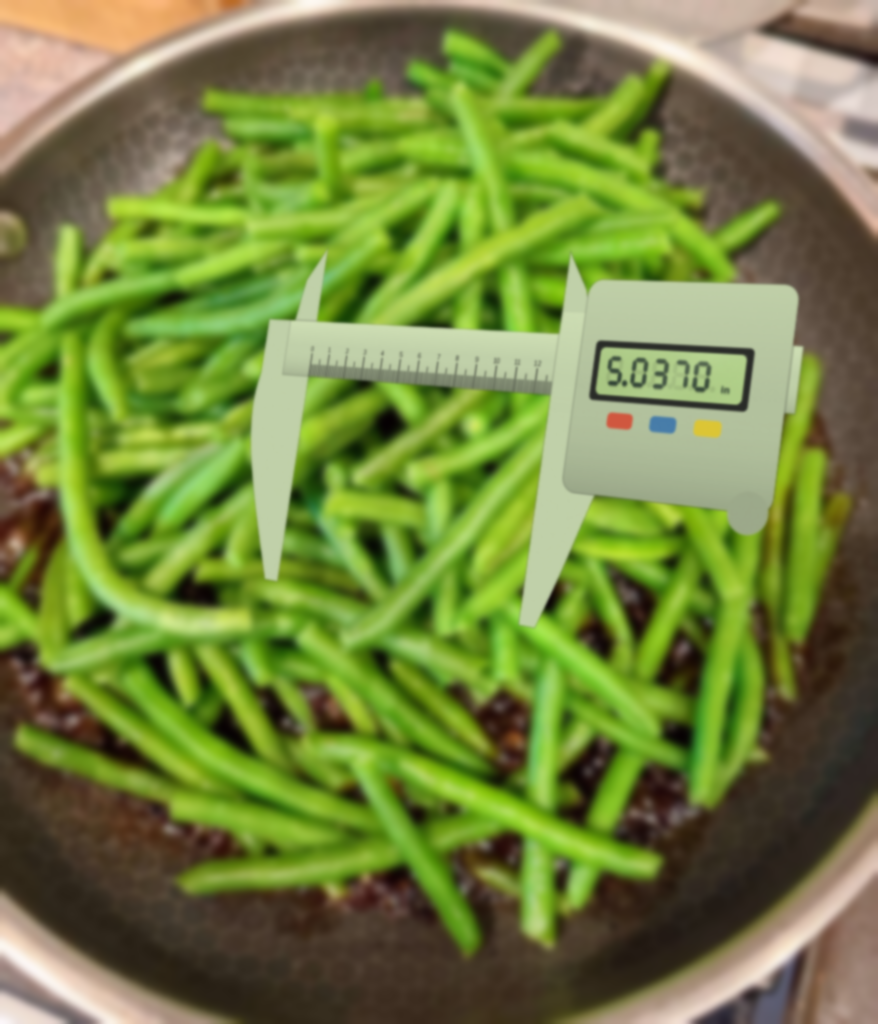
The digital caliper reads 5.0370 in
